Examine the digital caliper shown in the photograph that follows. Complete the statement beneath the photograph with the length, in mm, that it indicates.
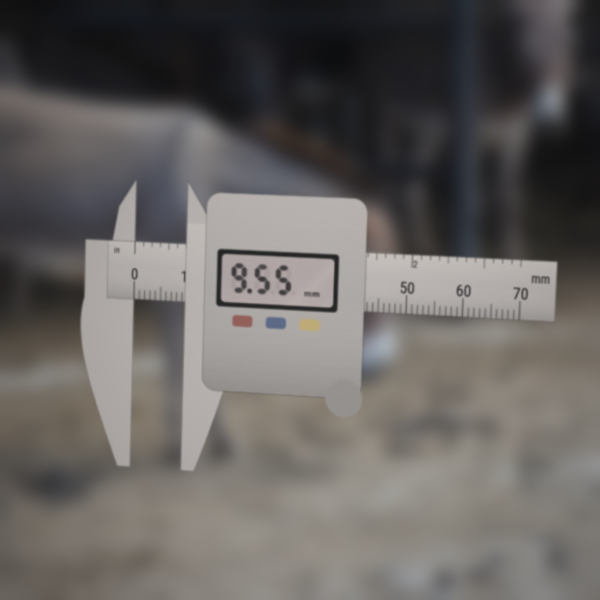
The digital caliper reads 9.55 mm
